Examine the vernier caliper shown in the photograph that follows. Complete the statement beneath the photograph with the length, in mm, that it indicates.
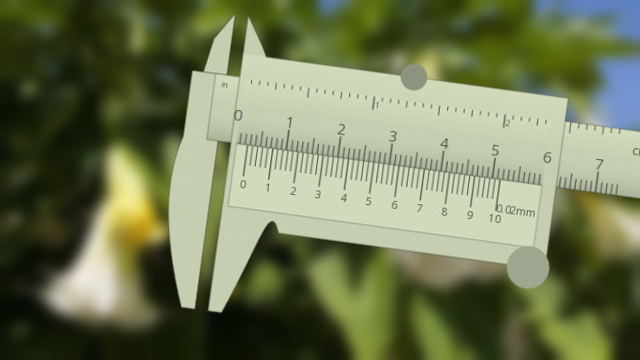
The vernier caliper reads 2.5 mm
